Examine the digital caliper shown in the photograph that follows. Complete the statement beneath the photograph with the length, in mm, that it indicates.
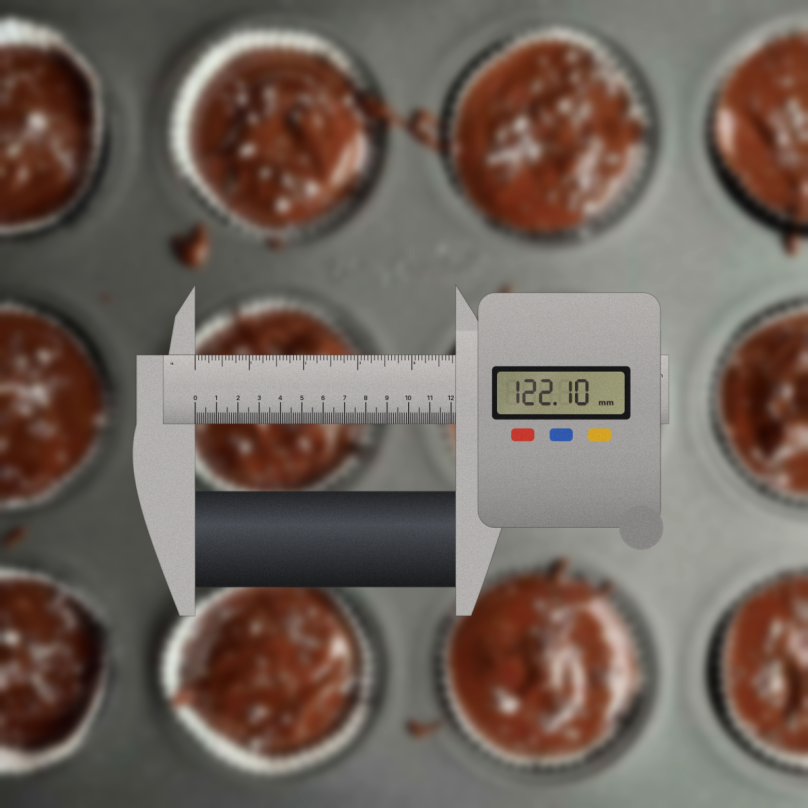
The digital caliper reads 122.10 mm
